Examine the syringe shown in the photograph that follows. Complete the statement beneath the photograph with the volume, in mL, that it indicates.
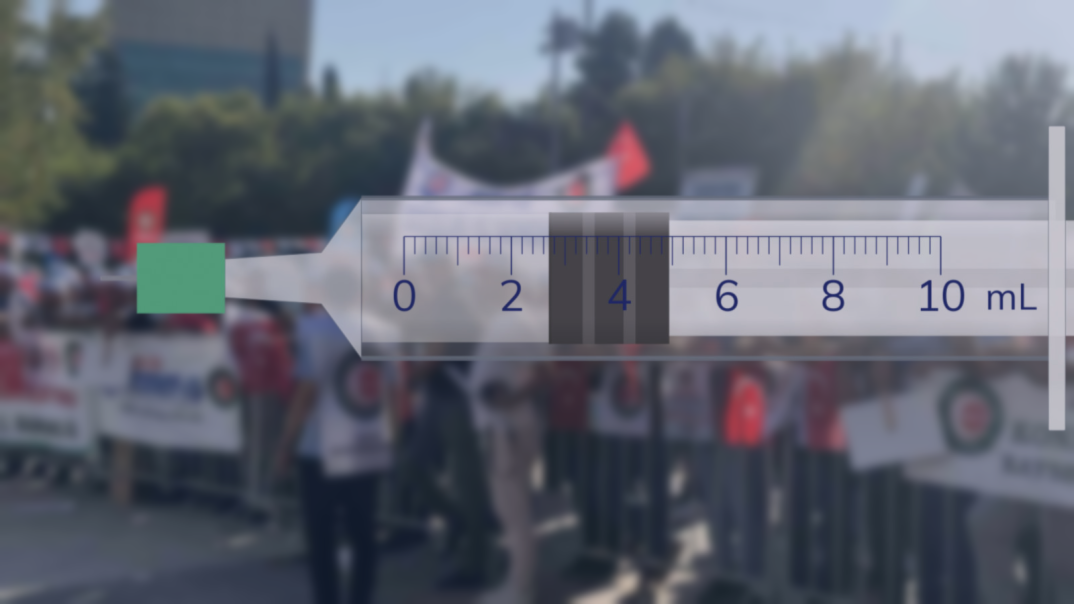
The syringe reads 2.7 mL
